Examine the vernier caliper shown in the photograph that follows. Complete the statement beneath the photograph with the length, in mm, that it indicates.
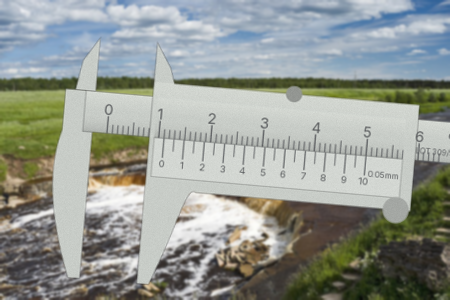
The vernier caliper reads 11.0 mm
